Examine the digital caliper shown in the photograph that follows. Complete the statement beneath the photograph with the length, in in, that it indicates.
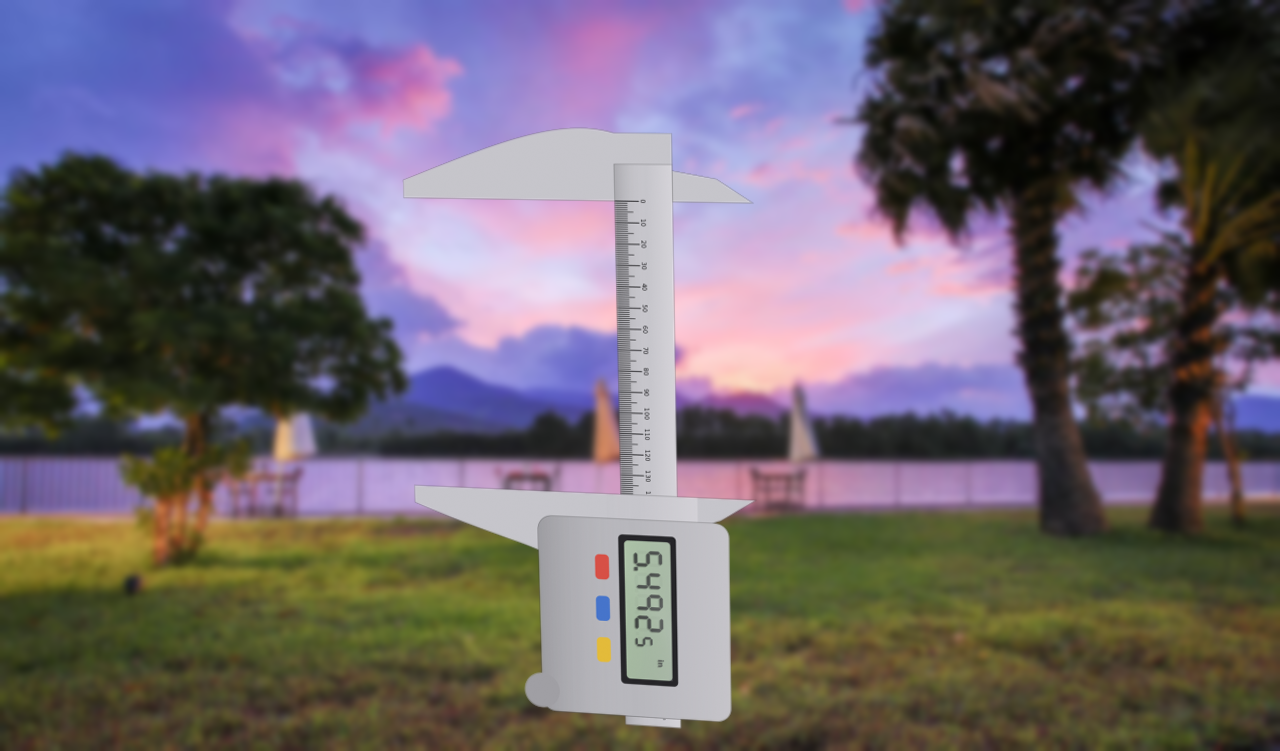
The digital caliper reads 5.4925 in
